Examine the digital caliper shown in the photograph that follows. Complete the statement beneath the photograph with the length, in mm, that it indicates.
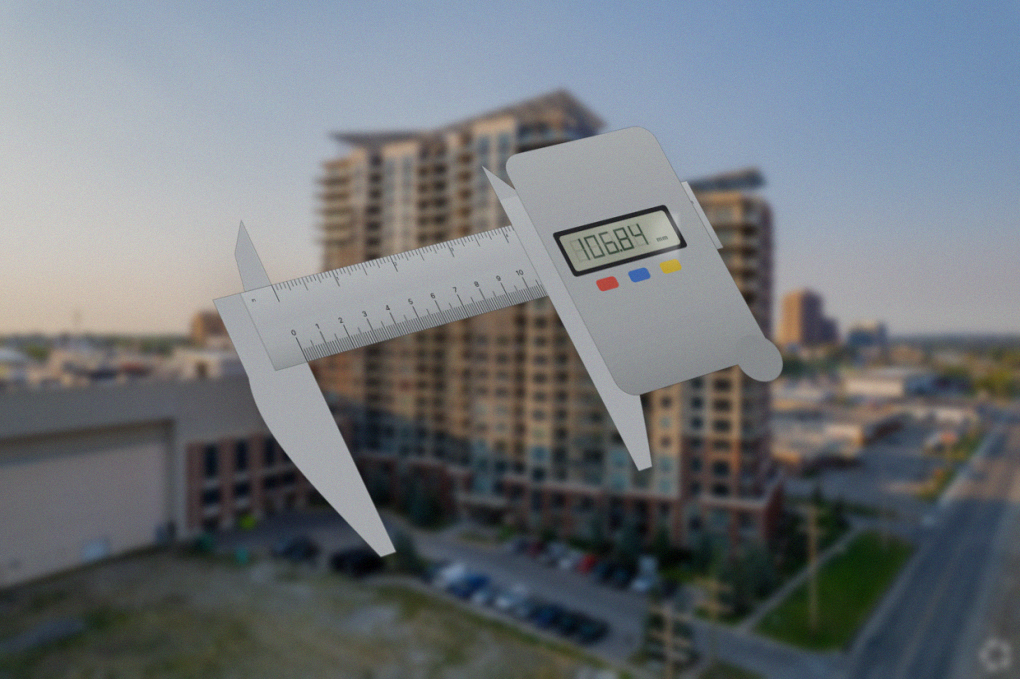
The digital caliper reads 106.84 mm
